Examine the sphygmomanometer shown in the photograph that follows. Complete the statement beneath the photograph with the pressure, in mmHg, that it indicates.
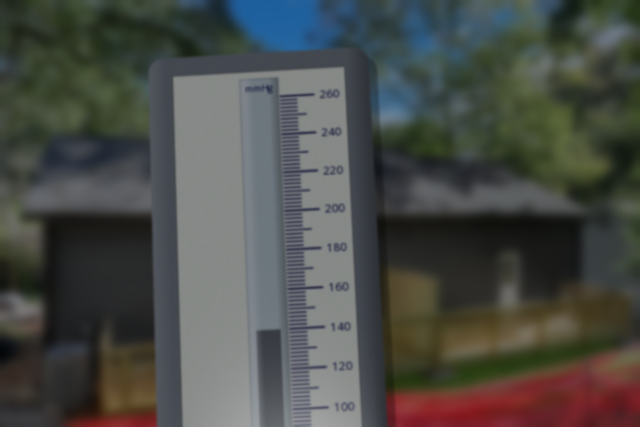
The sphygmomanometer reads 140 mmHg
